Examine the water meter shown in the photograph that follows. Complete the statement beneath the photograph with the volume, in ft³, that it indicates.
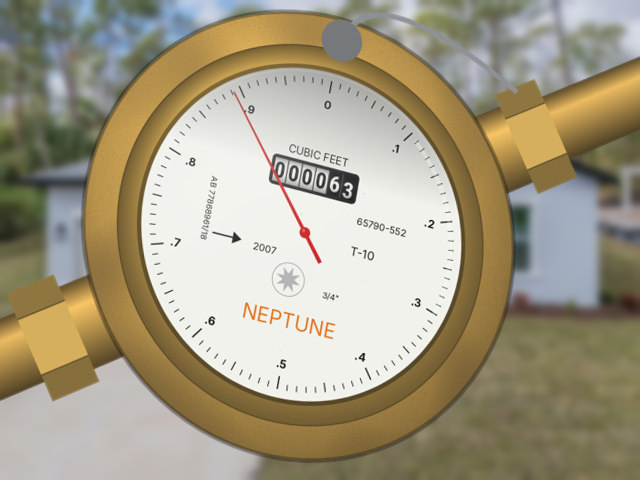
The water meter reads 62.89 ft³
